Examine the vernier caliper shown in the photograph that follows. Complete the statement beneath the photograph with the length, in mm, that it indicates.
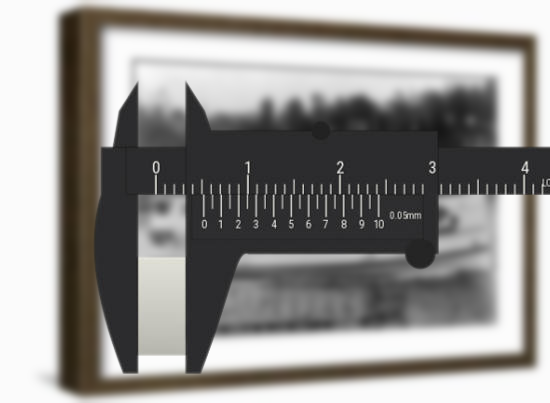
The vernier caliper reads 5.2 mm
